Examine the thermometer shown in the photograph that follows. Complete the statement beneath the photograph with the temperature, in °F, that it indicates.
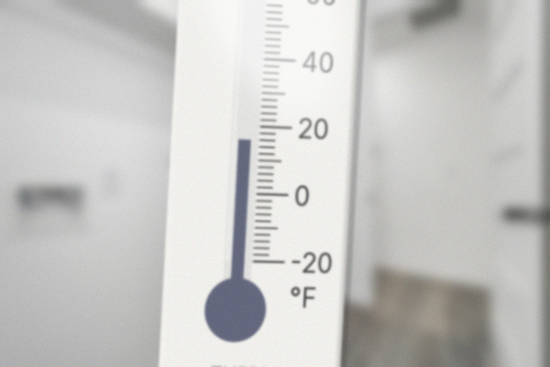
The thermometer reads 16 °F
